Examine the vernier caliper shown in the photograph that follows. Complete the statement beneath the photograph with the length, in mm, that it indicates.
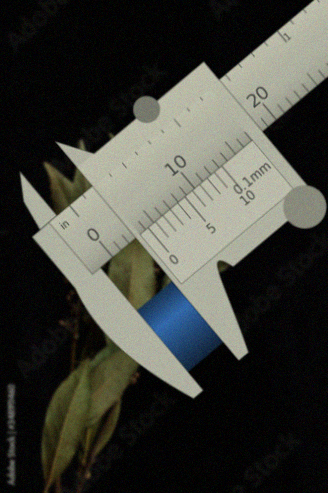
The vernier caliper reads 4.3 mm
